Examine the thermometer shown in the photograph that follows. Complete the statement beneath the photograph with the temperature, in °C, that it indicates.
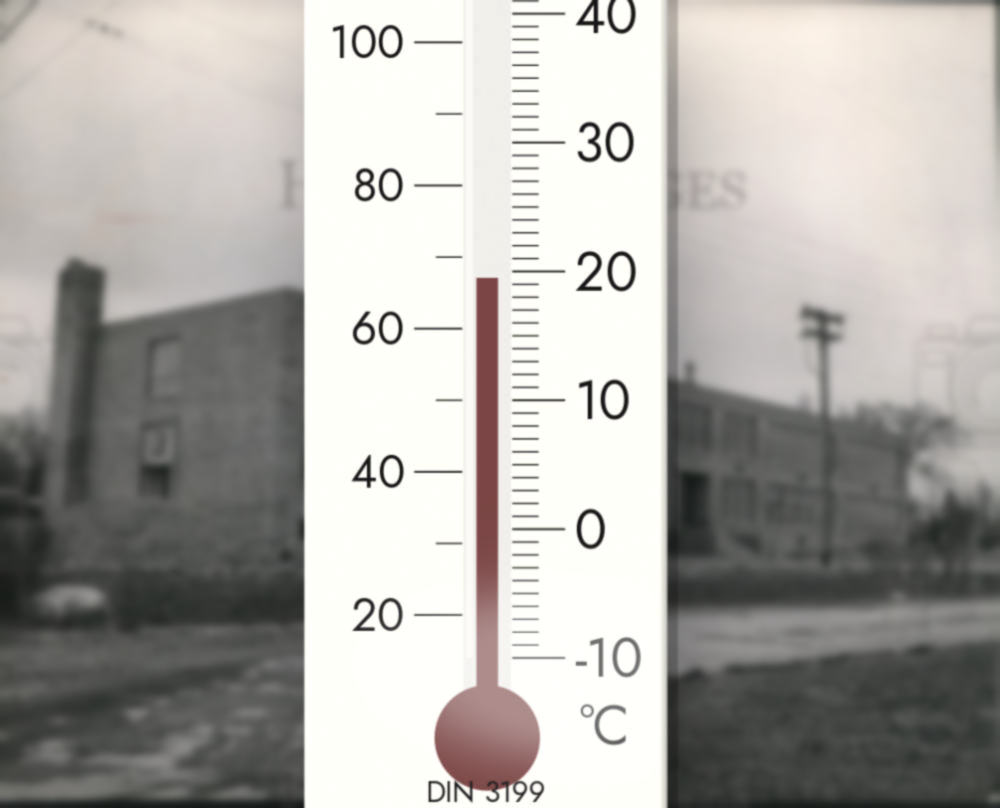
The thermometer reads 19.5 °C
